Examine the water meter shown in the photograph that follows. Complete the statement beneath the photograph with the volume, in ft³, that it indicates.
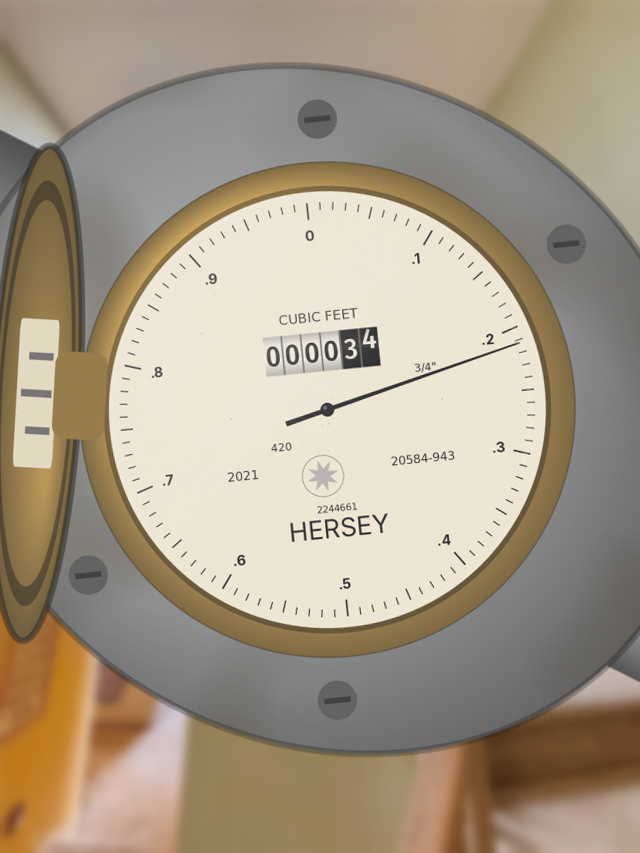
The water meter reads 34.21 ft³
